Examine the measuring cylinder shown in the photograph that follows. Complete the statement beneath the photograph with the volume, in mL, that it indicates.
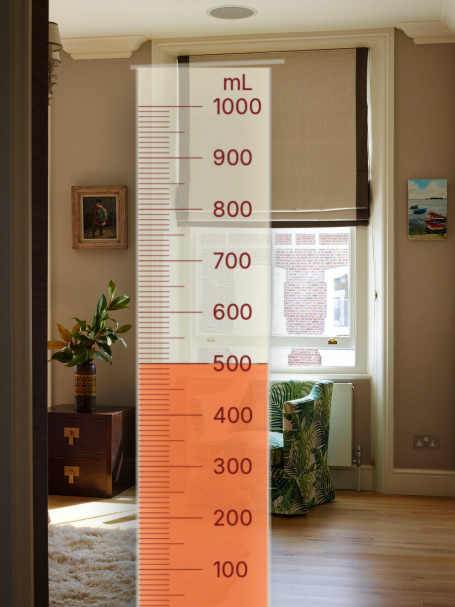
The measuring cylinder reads 500 mL
